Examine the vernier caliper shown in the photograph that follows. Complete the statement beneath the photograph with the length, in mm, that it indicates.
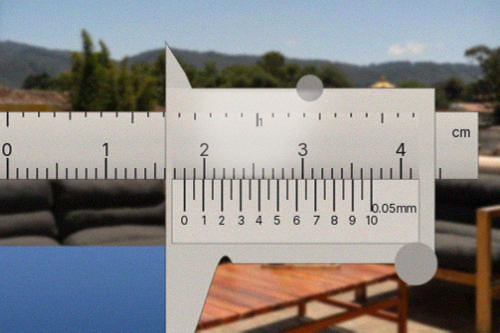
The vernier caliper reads 18.0 mm
